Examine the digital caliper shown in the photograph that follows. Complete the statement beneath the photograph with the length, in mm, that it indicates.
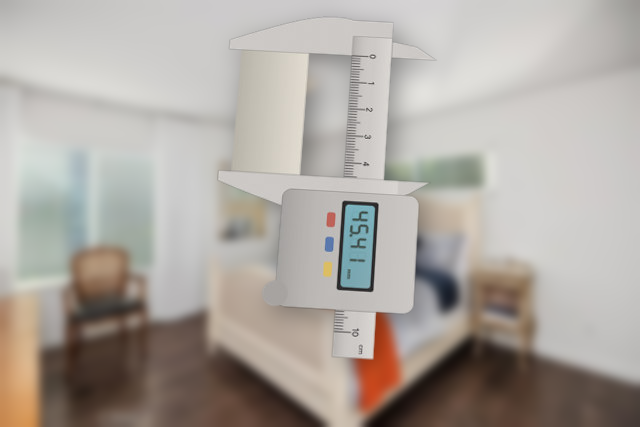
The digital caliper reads 45.41 mm
